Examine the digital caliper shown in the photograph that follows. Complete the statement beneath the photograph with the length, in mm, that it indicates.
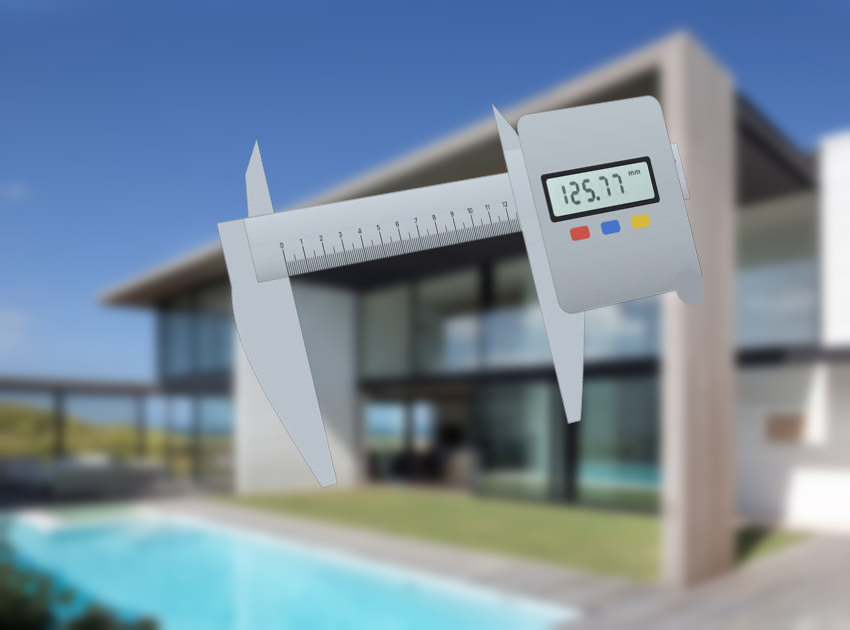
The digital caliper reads 125.77 mm
